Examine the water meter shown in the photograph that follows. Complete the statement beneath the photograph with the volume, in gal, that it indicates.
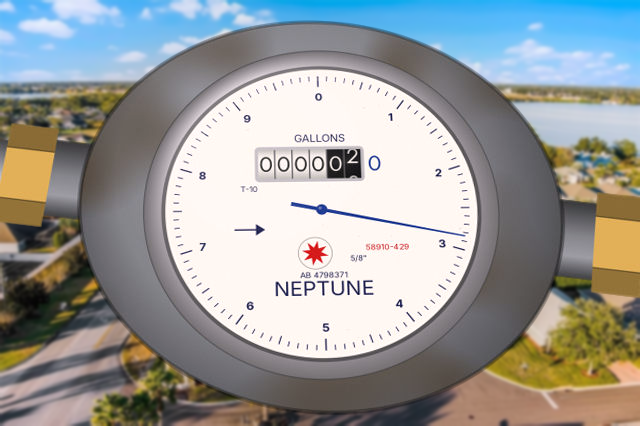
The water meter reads 22.8 gal
